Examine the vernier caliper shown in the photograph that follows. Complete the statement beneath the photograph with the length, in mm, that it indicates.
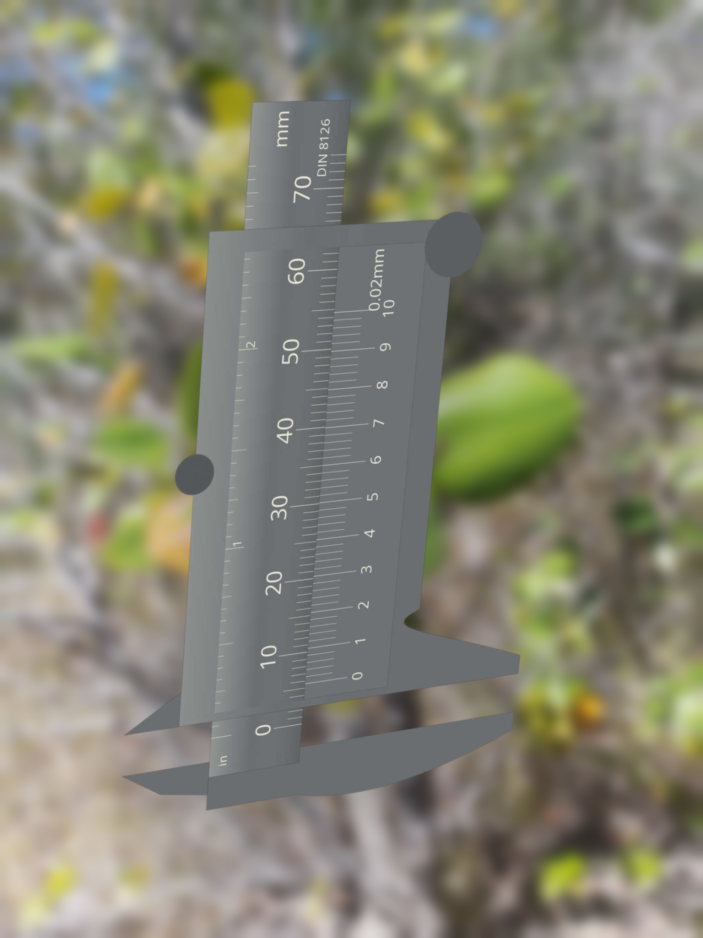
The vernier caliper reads 5.6 mm
